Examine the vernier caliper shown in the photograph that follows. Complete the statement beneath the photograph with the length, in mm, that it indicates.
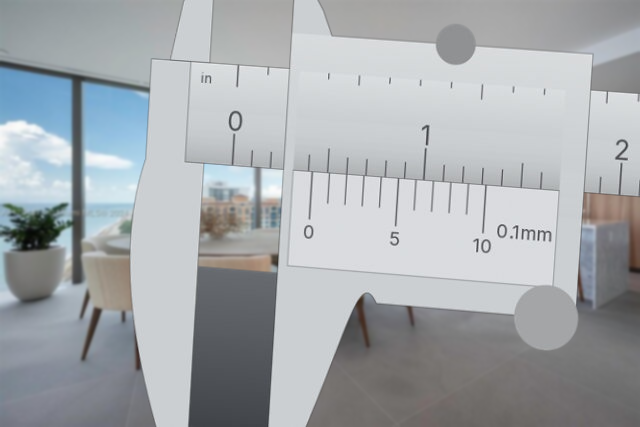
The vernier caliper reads 4.2 mm
